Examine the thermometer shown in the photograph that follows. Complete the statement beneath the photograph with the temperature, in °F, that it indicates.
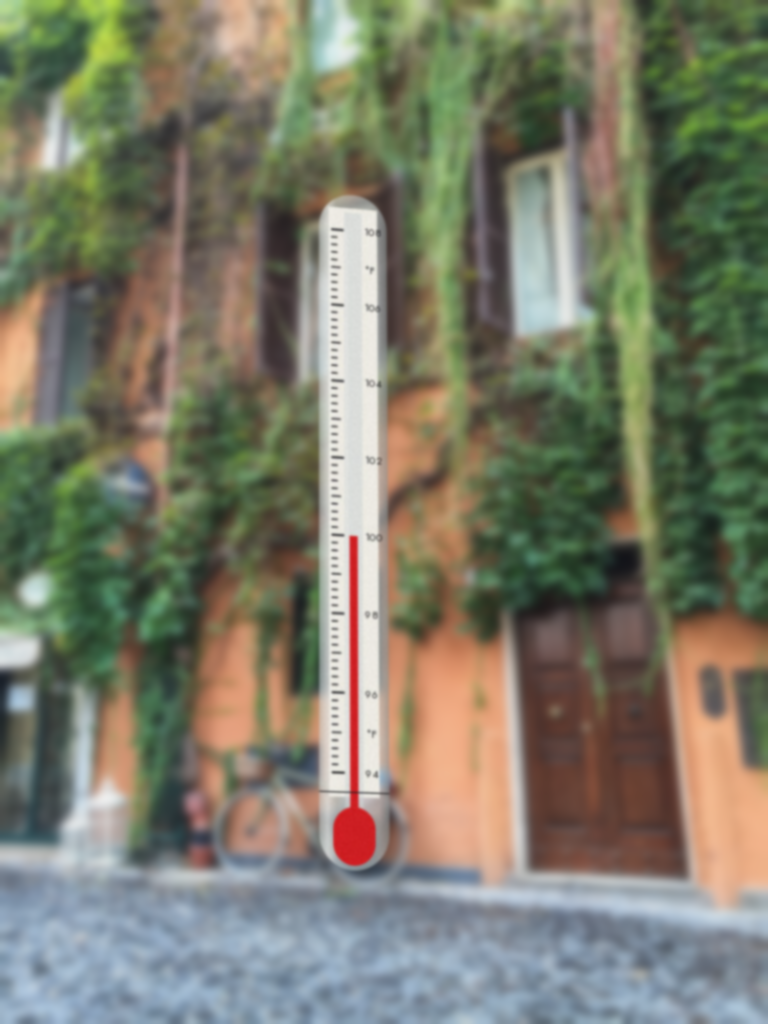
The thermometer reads 100 °F
